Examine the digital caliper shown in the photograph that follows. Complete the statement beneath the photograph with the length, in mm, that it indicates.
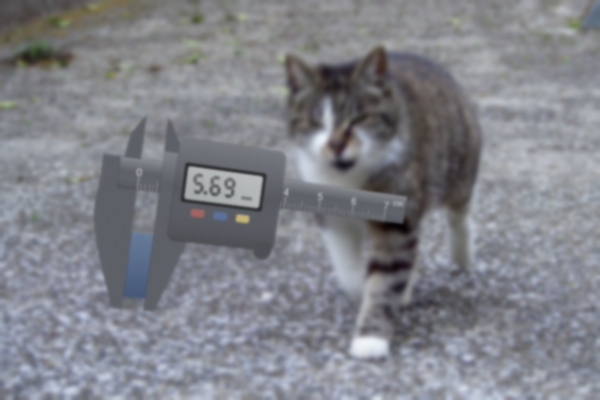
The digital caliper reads 5.69 mm
